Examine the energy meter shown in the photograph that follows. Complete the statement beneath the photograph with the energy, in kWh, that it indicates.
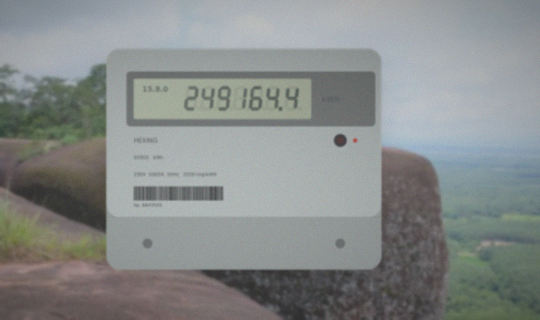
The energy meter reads 249164.4 kWh
